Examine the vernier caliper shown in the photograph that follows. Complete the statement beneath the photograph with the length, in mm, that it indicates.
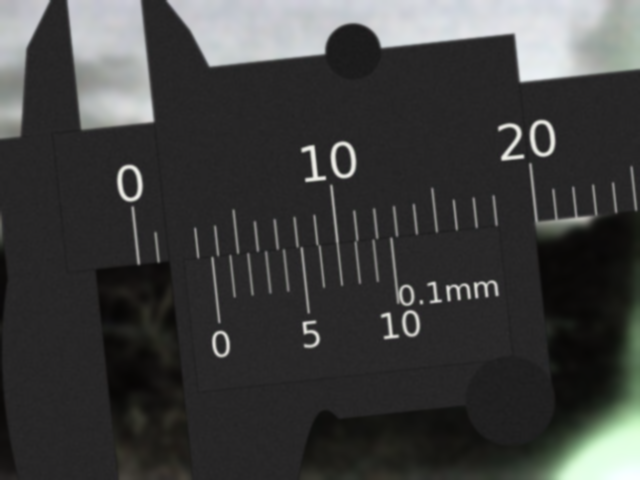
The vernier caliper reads 3.7 mm
